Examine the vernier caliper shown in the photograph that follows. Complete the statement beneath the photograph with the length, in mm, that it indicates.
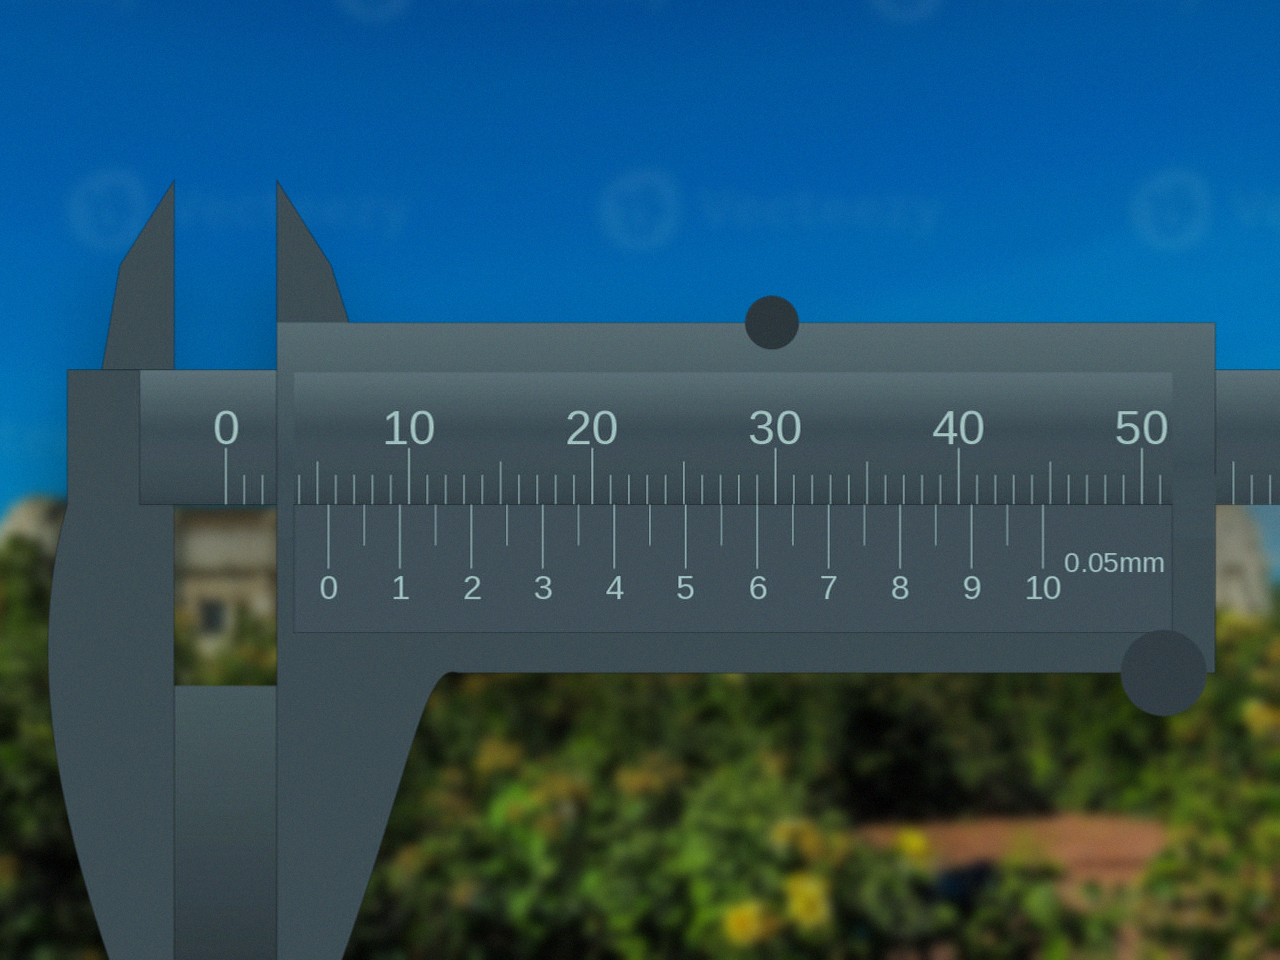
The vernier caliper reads 5.6 mm
